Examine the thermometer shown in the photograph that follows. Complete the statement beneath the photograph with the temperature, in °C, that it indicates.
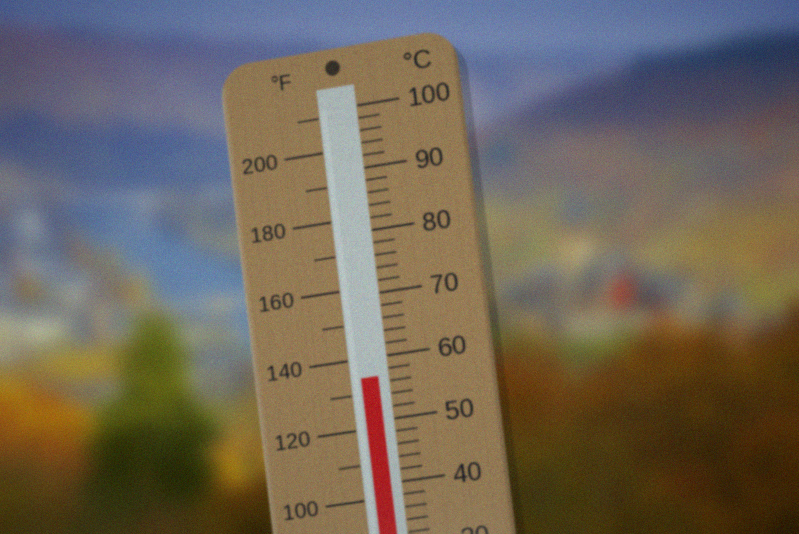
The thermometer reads 57 °C
